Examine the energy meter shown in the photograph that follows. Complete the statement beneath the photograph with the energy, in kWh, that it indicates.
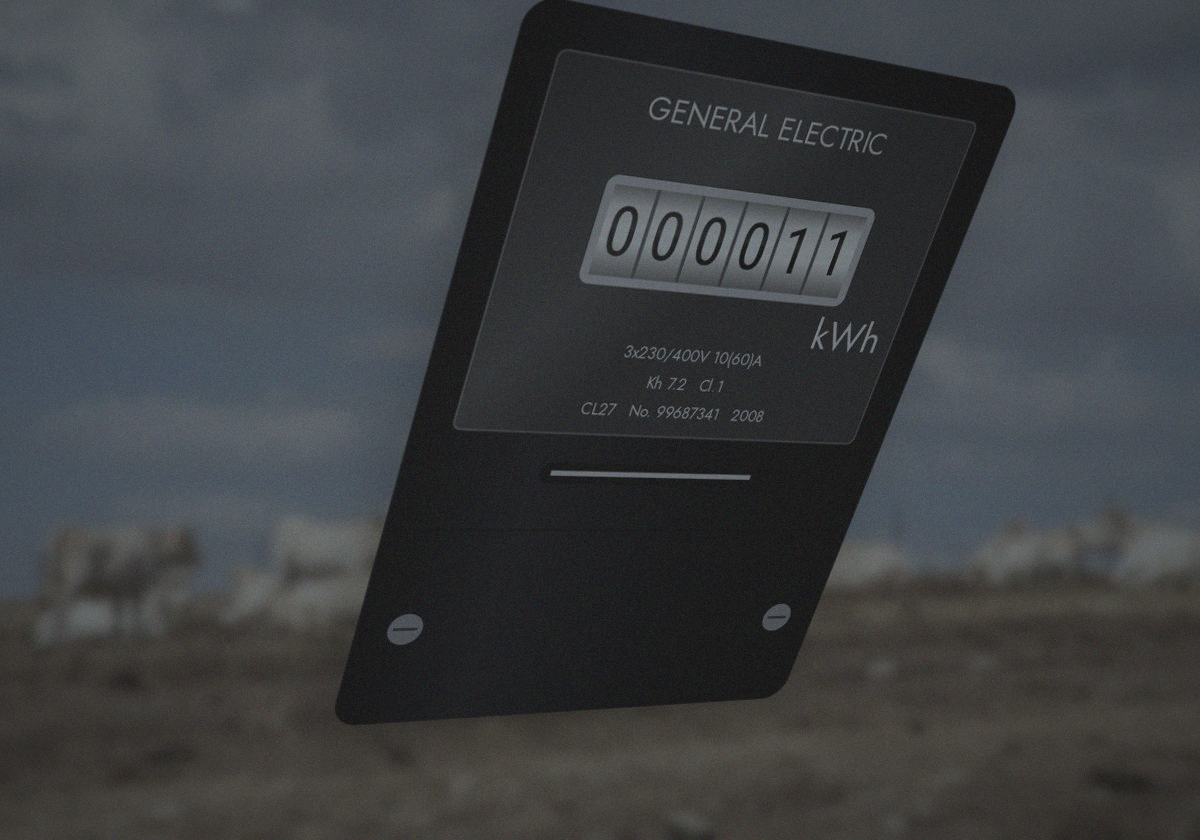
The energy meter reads 11 kWh
